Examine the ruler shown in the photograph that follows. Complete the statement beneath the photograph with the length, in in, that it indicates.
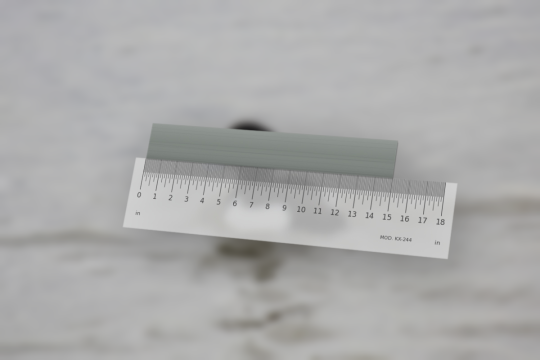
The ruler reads 15 in
